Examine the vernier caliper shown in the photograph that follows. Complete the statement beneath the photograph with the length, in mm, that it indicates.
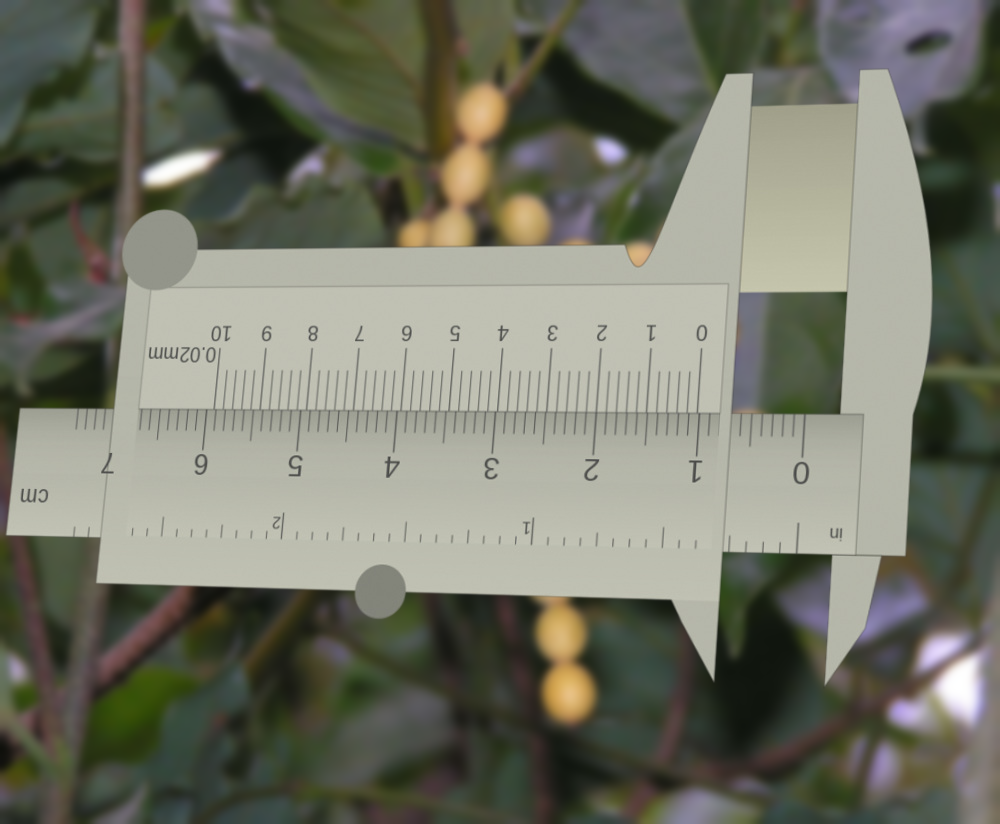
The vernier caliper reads 10.2 mm
